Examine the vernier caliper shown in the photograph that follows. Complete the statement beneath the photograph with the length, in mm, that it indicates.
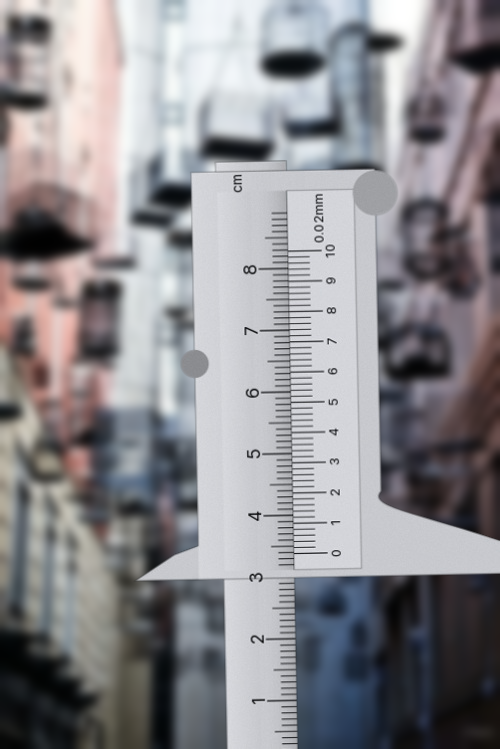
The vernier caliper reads 33.8 mm
